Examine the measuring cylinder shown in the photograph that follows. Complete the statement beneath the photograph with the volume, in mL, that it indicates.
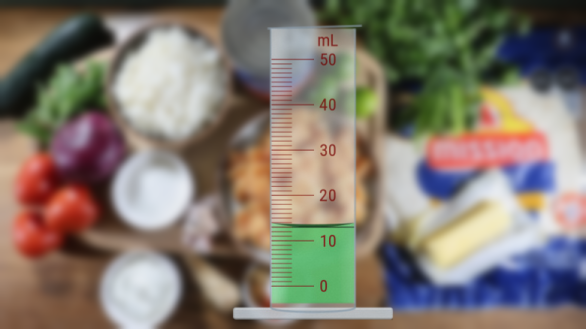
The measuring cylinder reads 13 mL
